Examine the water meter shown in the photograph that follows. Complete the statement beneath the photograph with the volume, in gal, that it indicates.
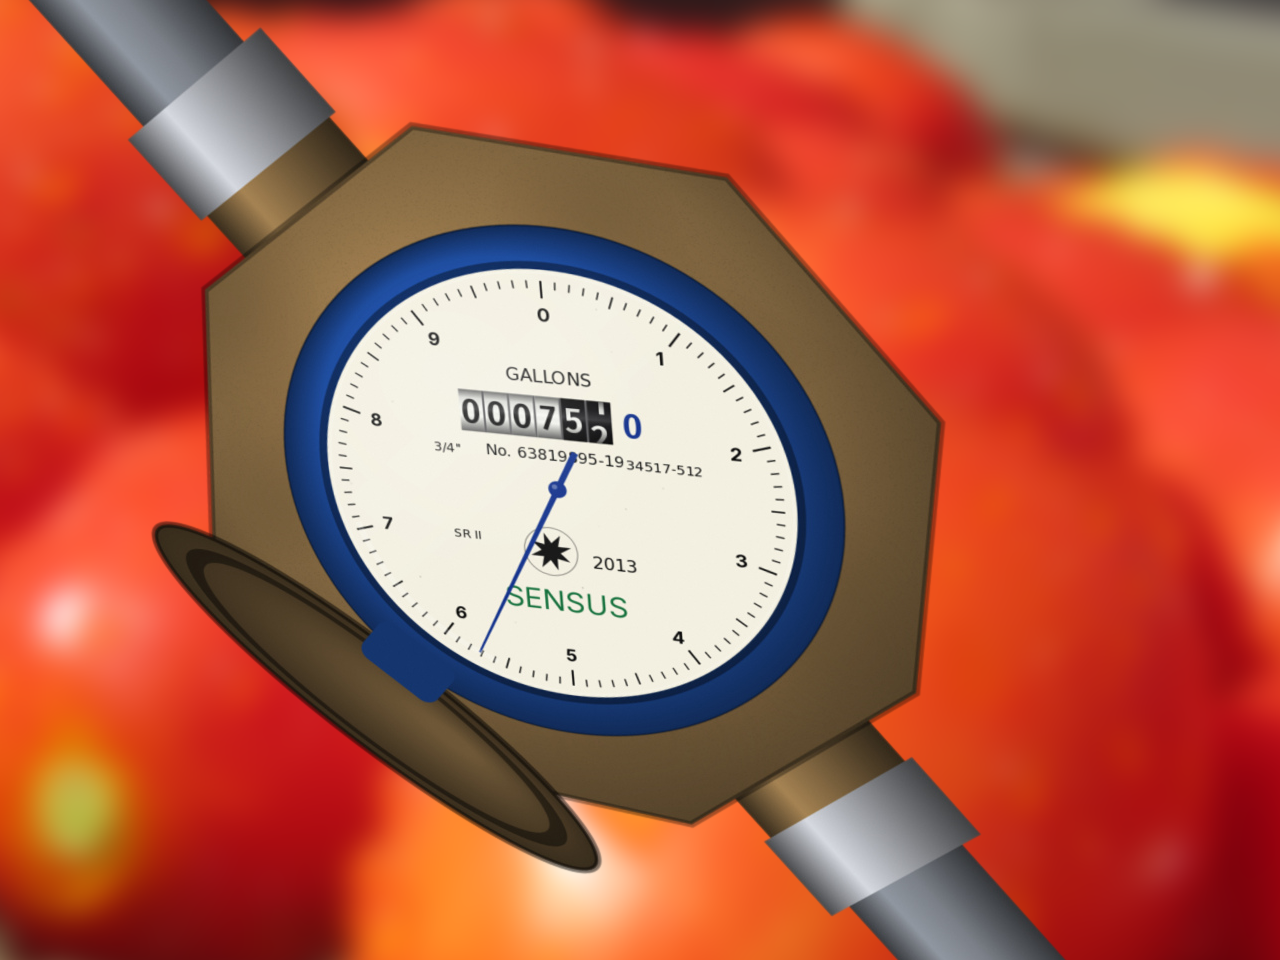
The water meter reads 7515.7 gal
